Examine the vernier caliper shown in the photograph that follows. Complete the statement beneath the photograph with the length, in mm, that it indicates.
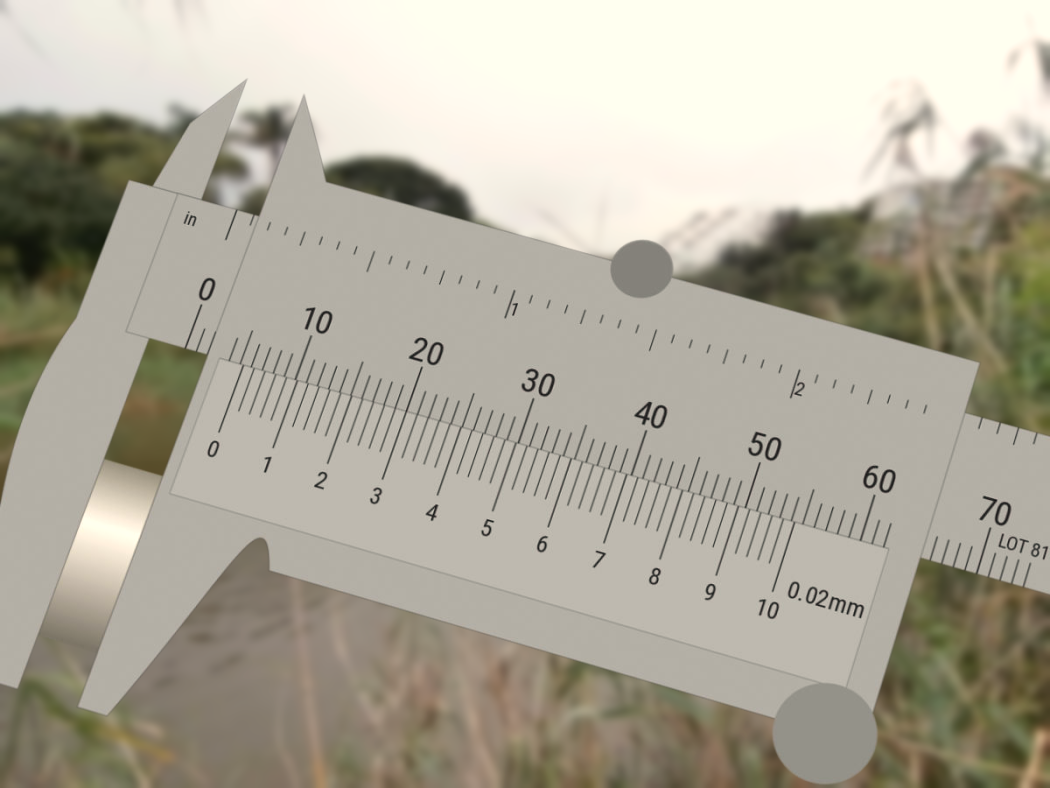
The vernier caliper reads 5.3 mm
